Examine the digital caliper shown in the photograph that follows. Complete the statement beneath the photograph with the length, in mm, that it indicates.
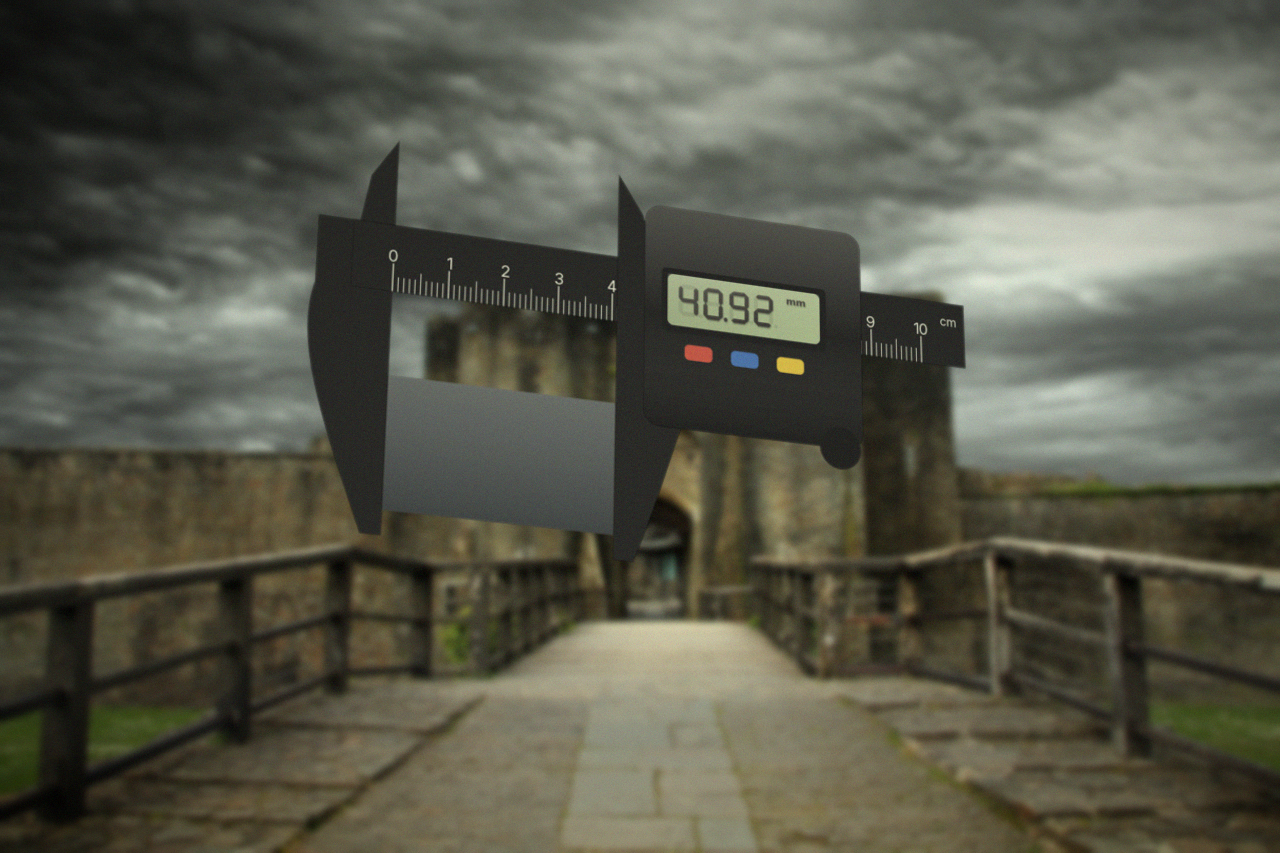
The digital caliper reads 40.92 mm
